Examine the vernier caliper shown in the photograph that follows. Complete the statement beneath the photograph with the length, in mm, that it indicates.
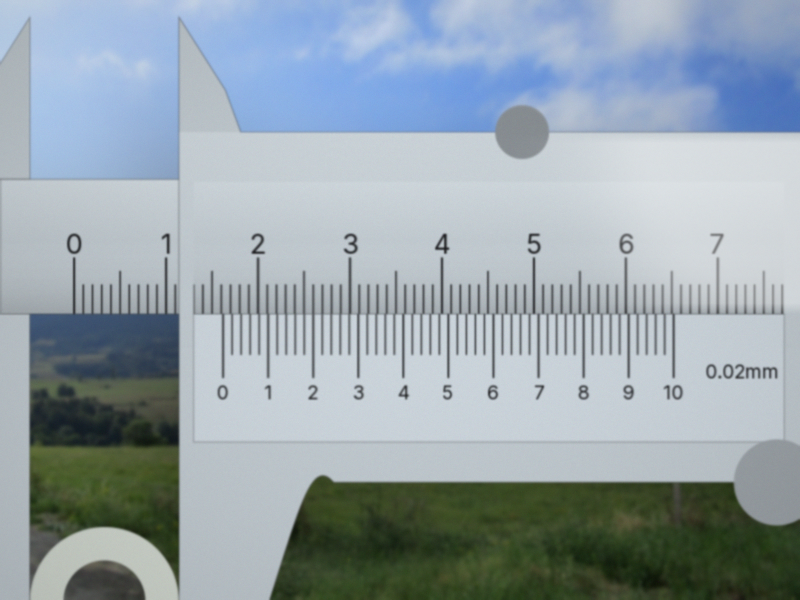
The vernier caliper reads 16.2 mm
